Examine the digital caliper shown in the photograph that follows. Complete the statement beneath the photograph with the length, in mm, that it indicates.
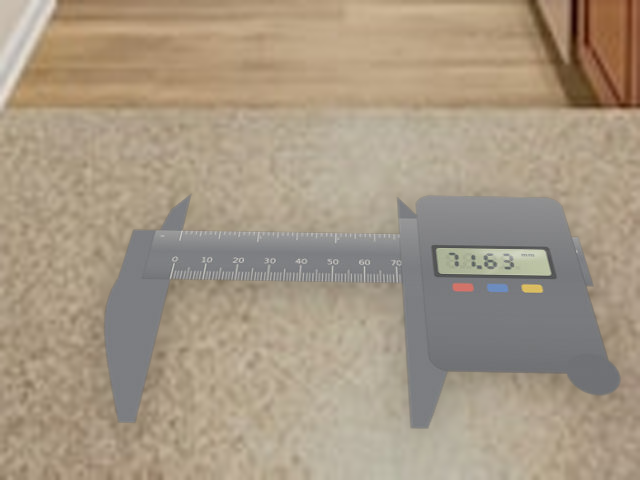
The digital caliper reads 71.63 mm
